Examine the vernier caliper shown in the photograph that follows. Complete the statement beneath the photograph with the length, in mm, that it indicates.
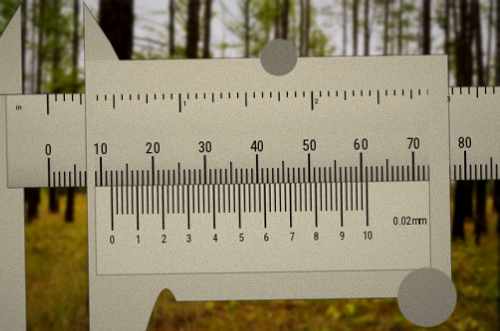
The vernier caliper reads 12.0 mm
